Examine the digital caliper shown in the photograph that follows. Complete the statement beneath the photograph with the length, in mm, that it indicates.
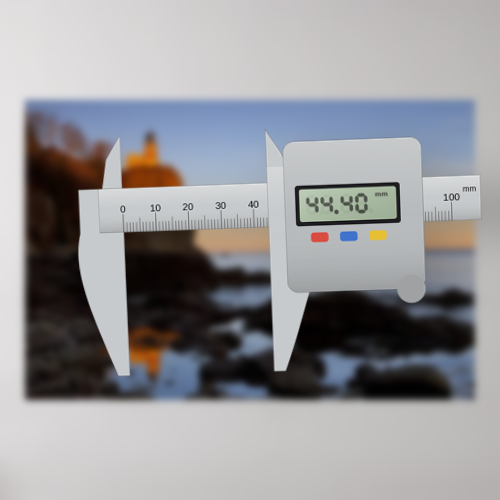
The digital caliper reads 44.40 mm
